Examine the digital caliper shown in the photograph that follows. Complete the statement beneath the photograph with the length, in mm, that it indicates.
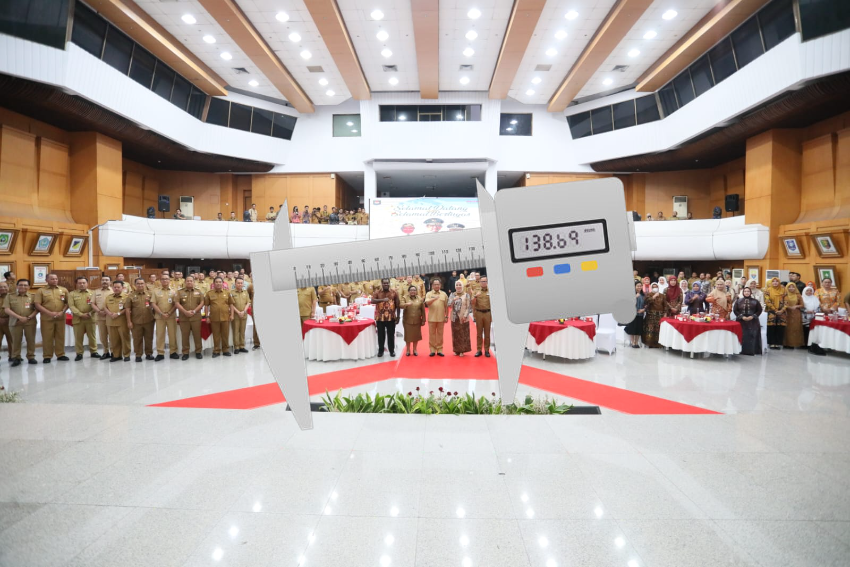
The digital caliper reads 138.69 mm
